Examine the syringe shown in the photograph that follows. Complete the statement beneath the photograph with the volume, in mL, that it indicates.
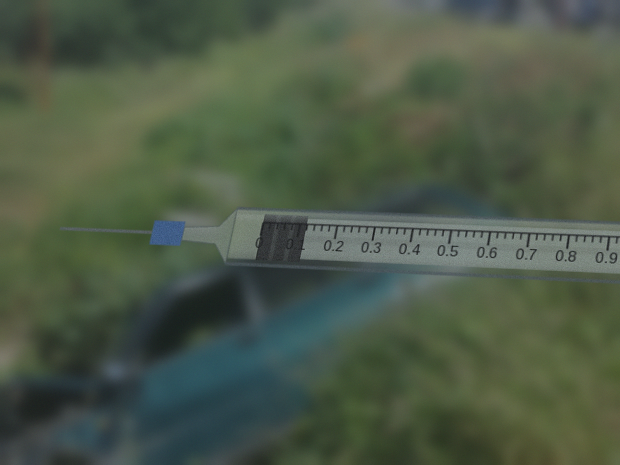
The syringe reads 0 mL
